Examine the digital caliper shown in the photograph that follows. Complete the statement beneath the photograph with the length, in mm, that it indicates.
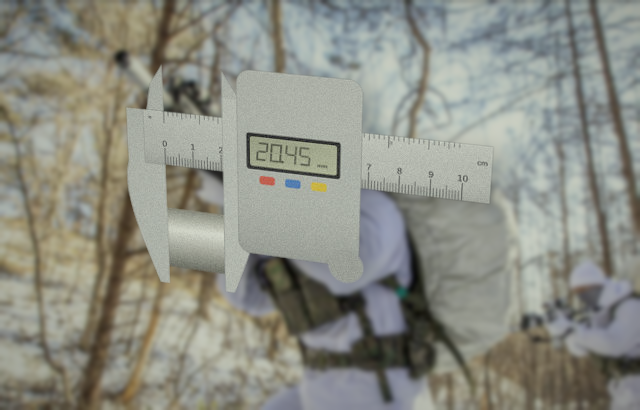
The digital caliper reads 20.45 mm
